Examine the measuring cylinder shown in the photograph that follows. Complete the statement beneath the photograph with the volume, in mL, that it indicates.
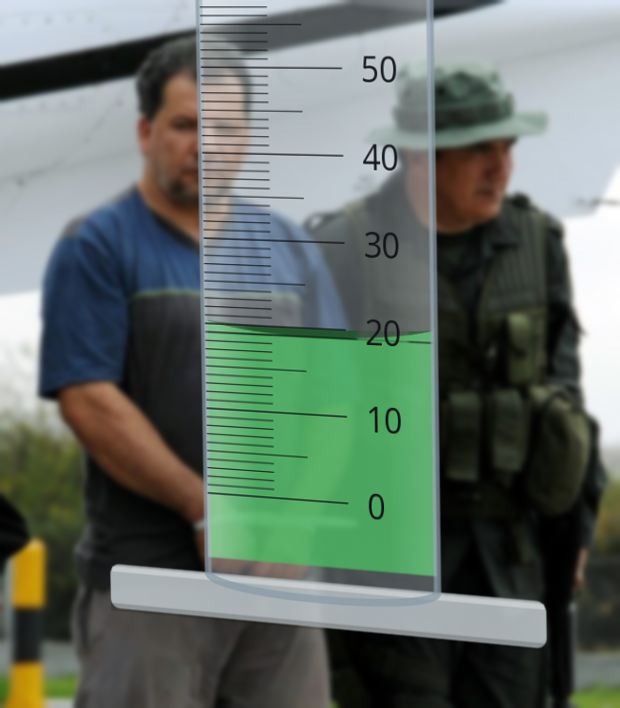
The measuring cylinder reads 19 mL
